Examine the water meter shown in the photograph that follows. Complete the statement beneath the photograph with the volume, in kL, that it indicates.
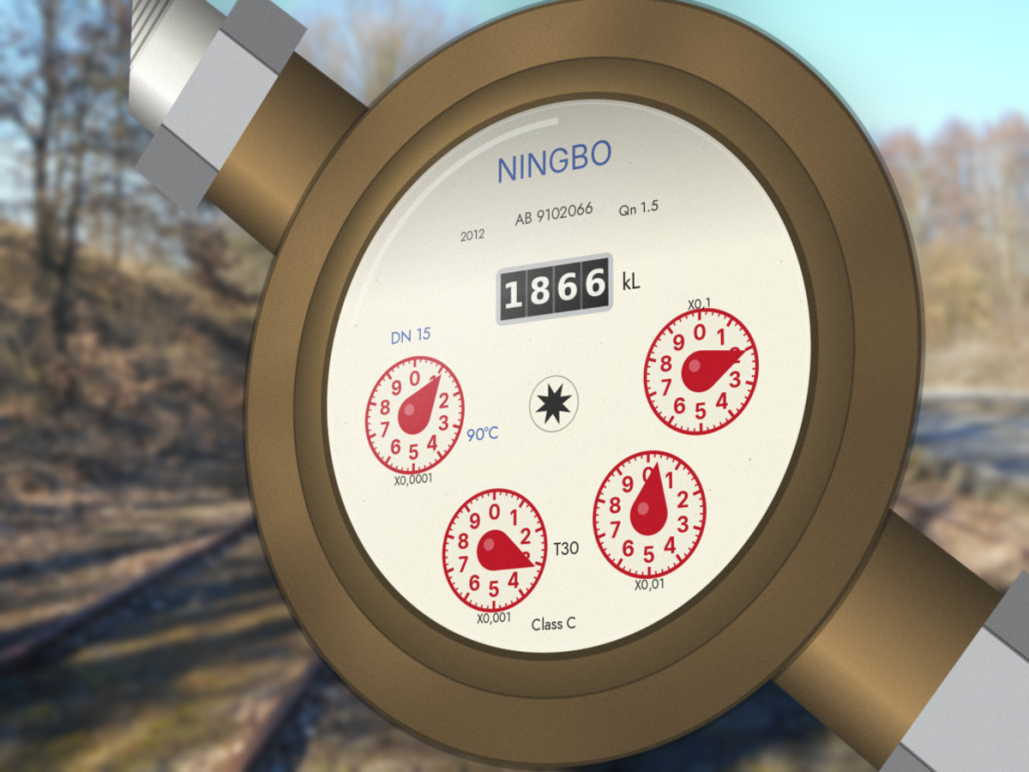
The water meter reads 1866.2031 kL
